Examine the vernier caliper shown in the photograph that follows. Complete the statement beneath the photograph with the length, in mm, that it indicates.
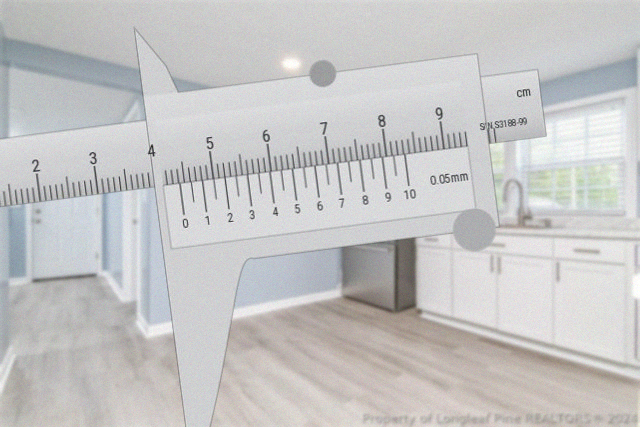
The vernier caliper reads 44.2 mm
